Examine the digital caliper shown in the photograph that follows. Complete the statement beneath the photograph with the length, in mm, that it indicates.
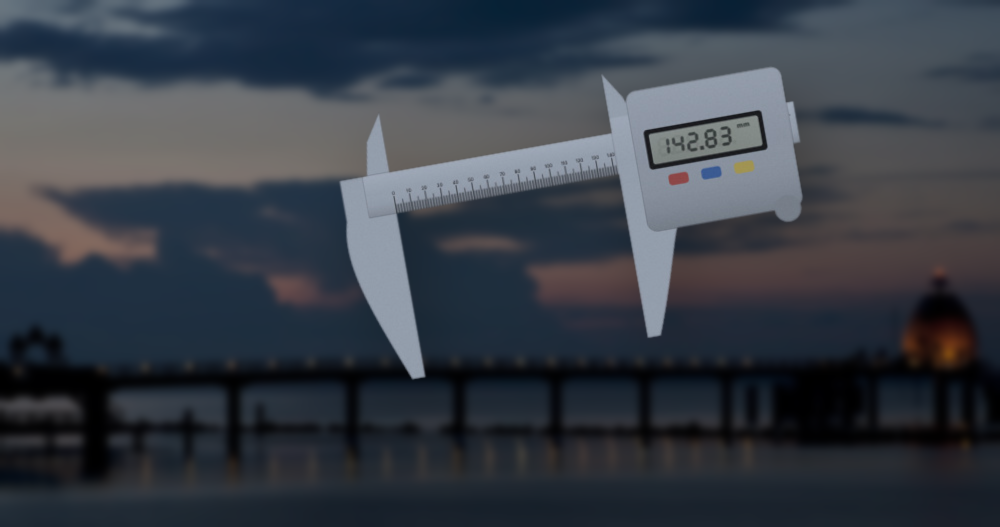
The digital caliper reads 142.83 mm
